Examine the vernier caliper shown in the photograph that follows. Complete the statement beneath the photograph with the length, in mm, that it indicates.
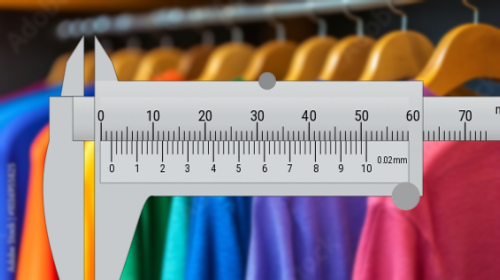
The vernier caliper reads 2.0 mm
